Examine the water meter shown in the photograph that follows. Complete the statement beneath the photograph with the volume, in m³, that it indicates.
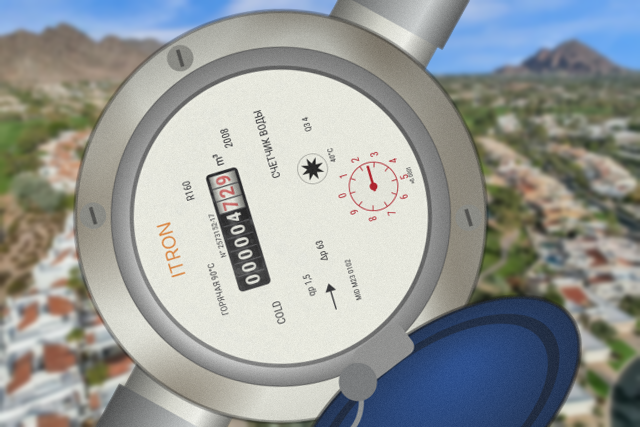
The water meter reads 4.7292 m³
